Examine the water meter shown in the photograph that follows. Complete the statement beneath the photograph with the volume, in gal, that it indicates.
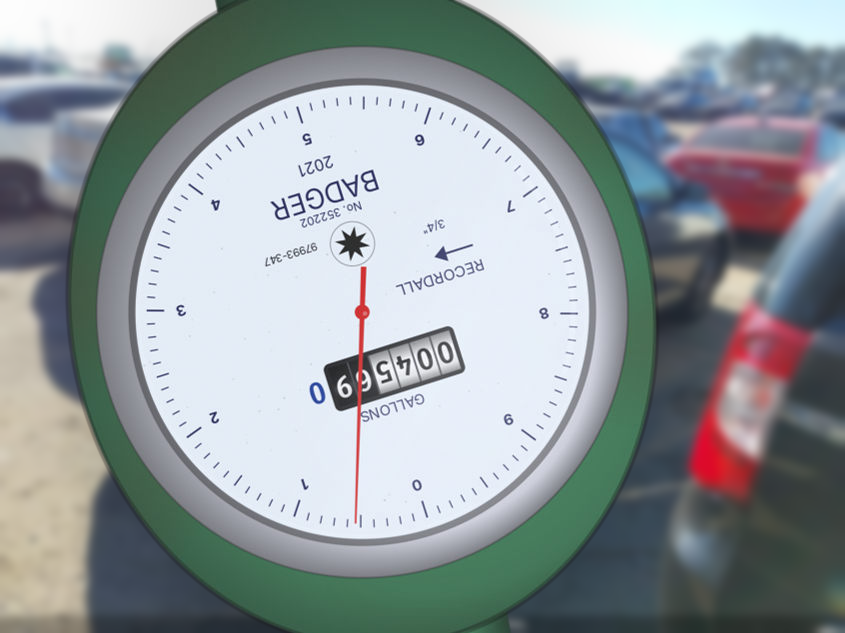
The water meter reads 45690.5 gal
